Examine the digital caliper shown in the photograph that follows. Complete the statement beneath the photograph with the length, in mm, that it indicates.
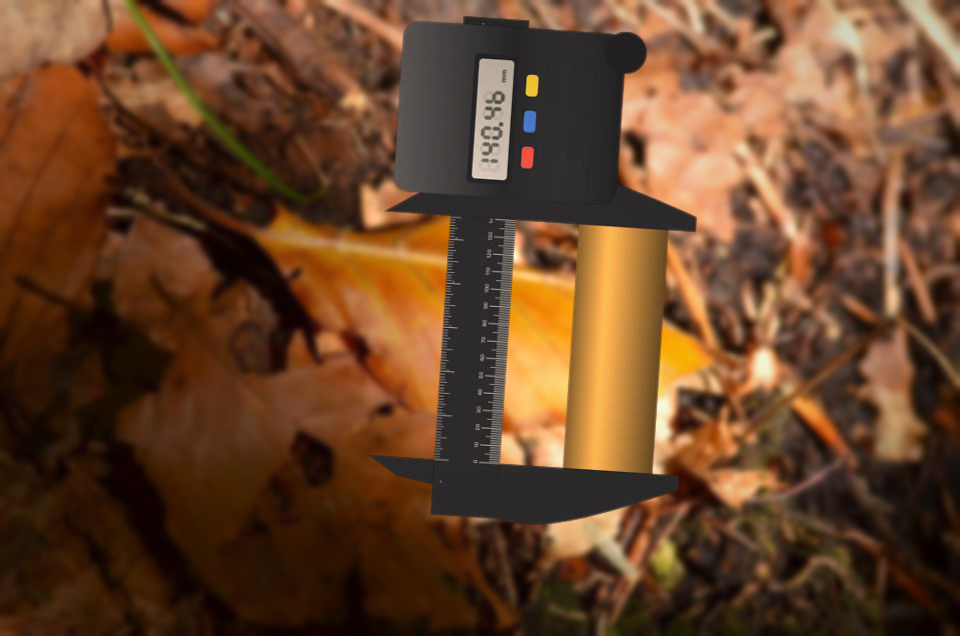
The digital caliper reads 140.46 mm
